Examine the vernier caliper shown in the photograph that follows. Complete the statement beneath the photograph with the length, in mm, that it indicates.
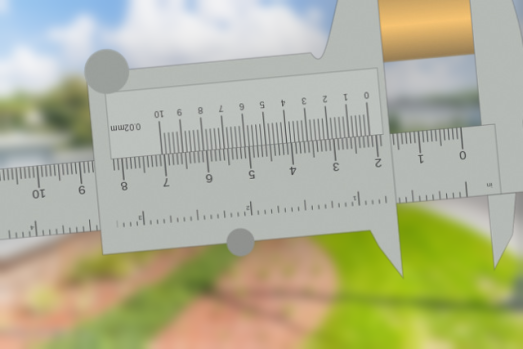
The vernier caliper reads 21.5 mm
